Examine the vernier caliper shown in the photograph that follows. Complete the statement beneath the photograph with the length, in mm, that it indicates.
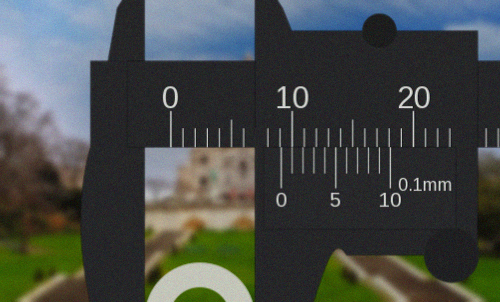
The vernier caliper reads 9.1 mm
